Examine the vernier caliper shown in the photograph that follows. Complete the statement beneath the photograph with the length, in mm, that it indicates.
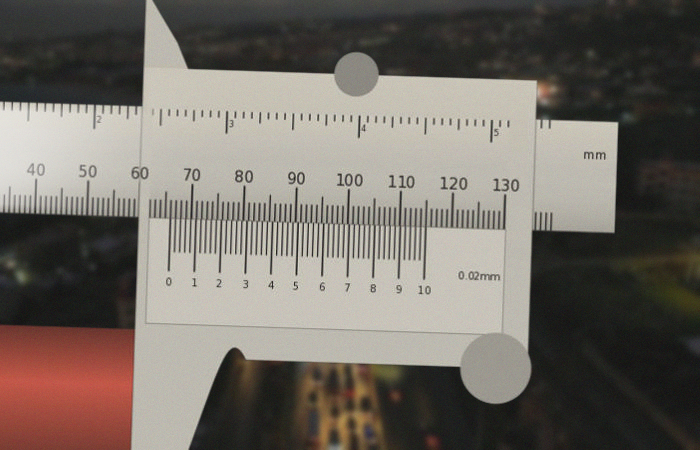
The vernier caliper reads 66.0 mm
